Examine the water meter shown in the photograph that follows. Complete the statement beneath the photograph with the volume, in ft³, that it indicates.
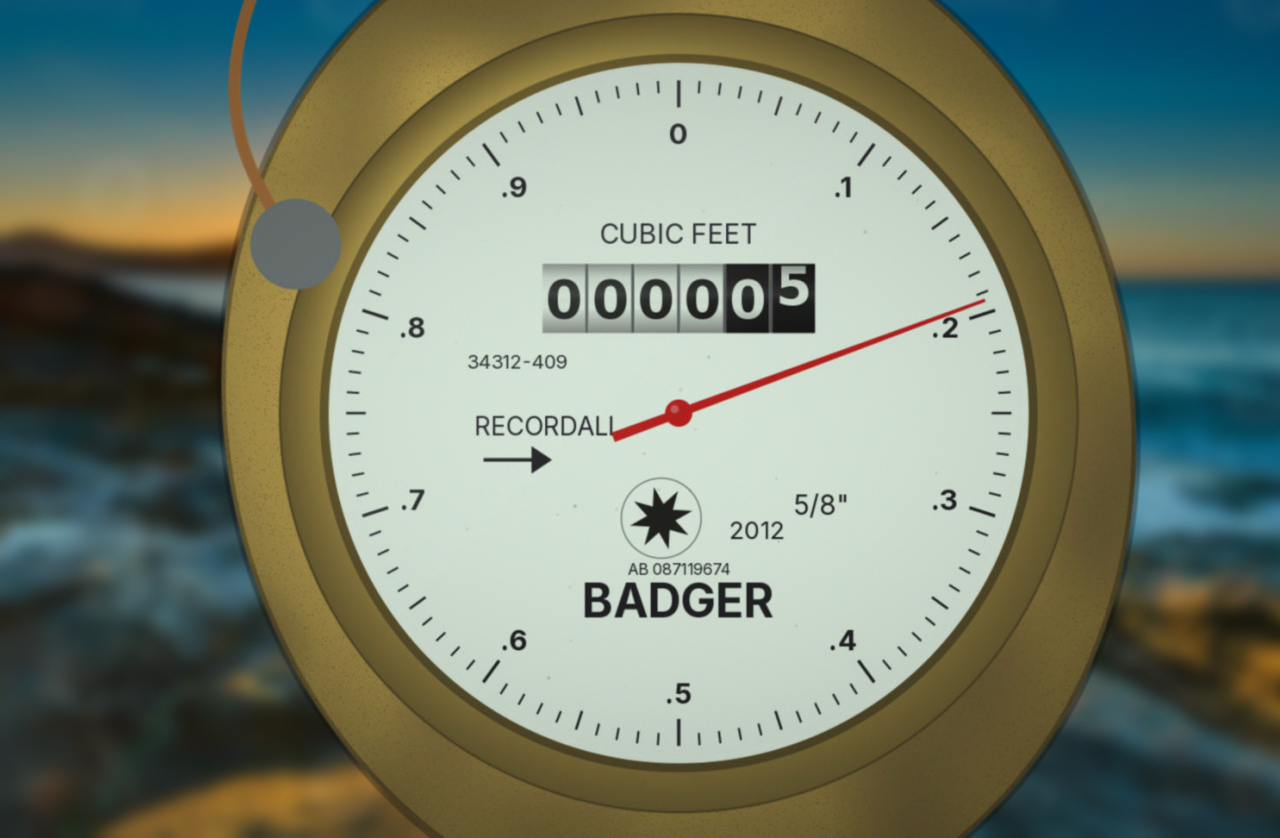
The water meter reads 5.19 ft³
